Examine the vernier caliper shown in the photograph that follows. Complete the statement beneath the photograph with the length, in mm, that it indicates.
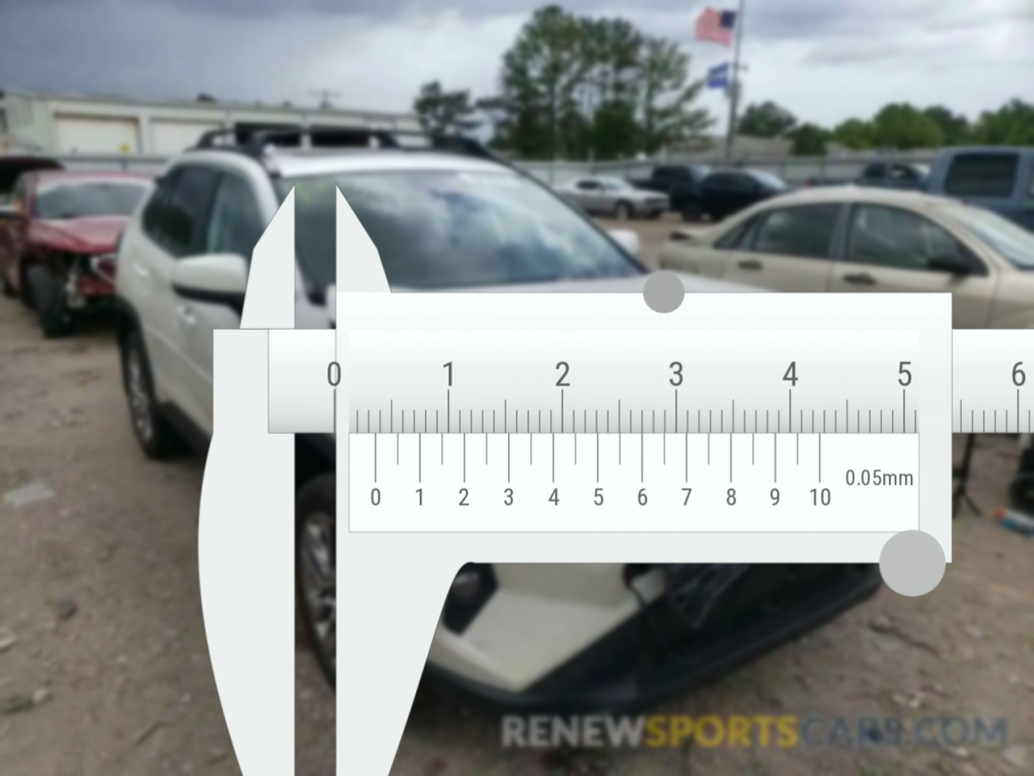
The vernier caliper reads 3.6 mm
